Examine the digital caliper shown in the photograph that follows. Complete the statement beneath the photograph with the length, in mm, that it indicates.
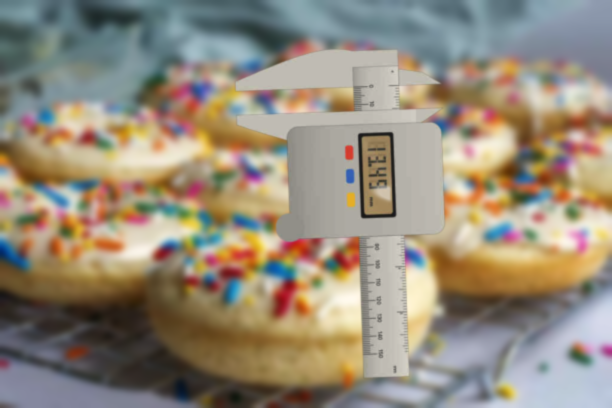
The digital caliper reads 13.49 mm
